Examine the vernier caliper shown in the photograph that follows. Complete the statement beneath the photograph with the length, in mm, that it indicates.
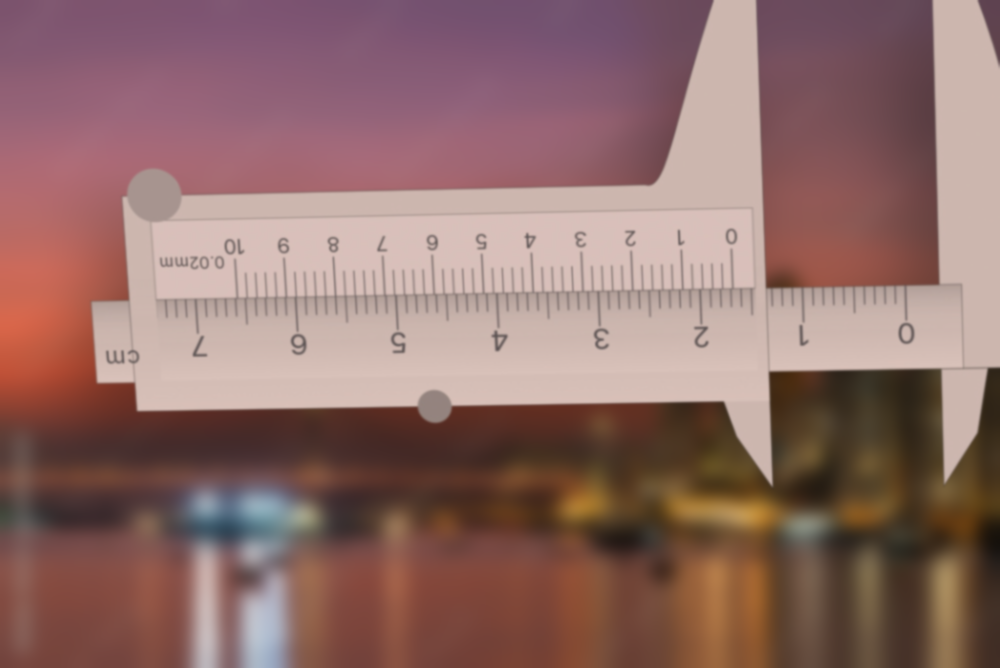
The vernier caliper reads 16.8 mm
